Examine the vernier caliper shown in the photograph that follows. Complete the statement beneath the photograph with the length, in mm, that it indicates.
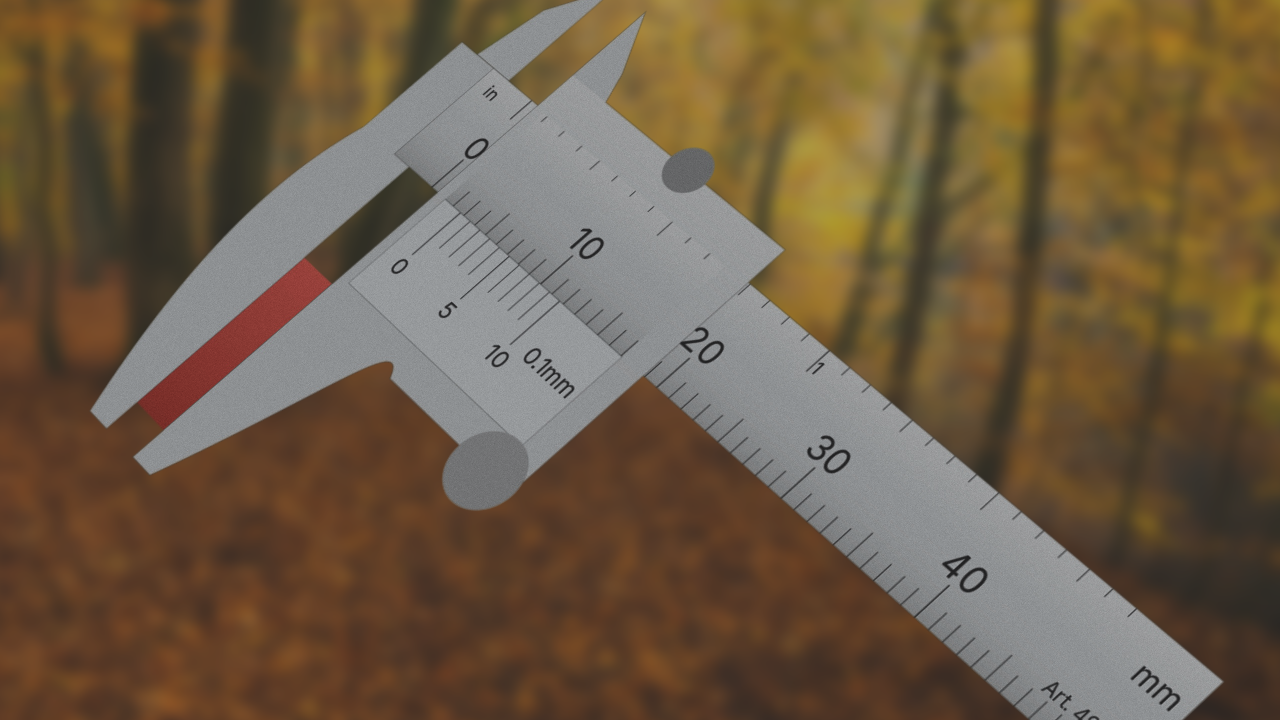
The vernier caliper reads 2.7 mm
